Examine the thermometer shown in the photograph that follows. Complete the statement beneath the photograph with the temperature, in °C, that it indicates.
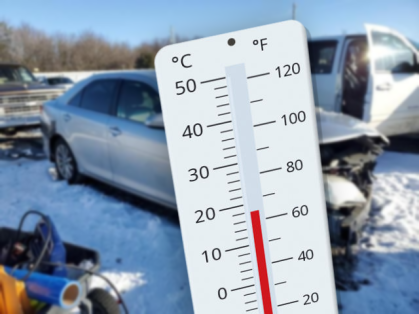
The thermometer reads 18 °C
